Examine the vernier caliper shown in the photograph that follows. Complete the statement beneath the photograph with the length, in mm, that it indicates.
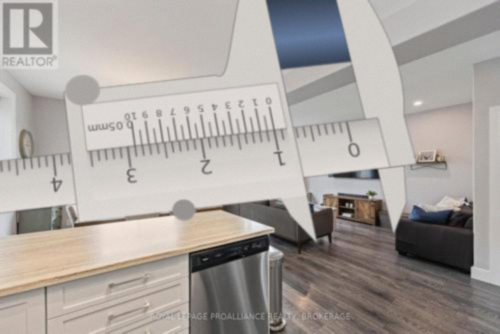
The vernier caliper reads 10.0 mm
